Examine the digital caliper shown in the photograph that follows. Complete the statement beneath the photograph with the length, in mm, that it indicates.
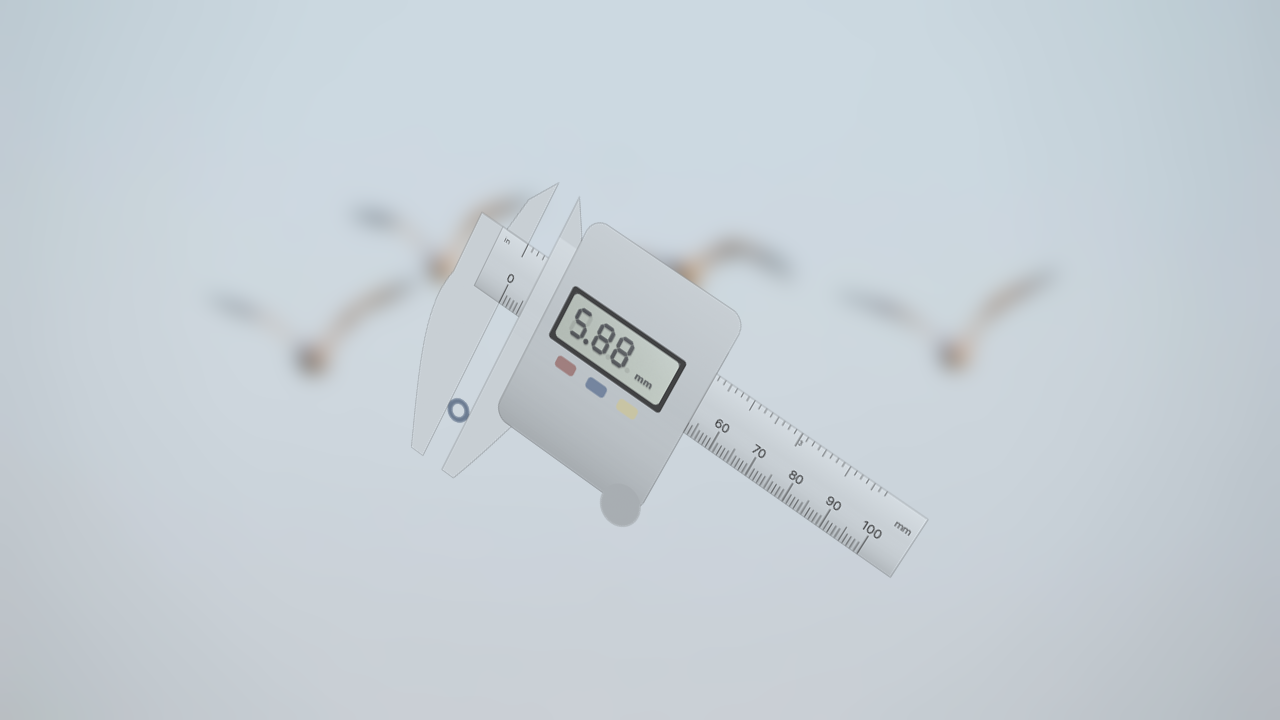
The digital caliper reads 5.88 mm
